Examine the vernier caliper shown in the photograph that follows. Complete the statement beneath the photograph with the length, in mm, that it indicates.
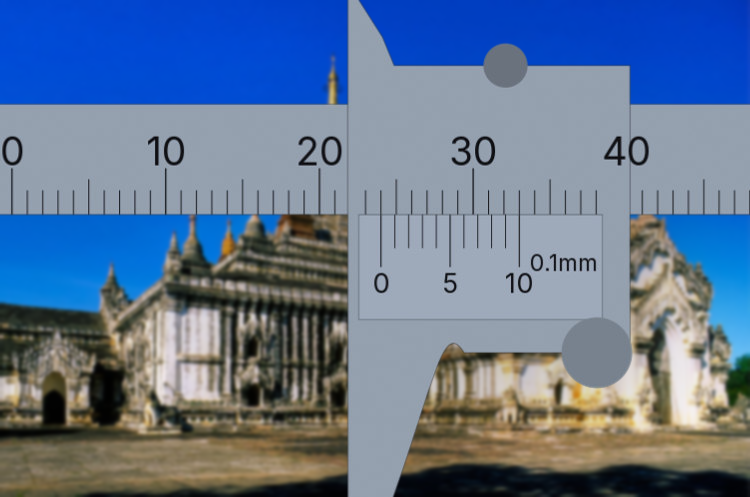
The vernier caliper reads 24.0 mm
